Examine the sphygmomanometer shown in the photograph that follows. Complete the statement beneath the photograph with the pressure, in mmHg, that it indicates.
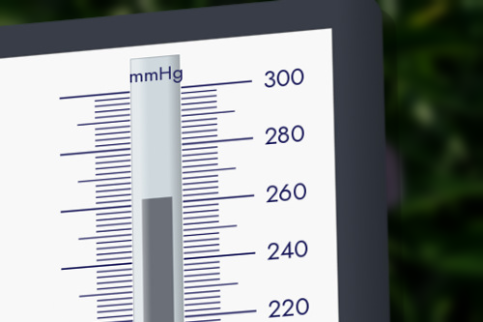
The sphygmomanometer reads 262 mmHg
